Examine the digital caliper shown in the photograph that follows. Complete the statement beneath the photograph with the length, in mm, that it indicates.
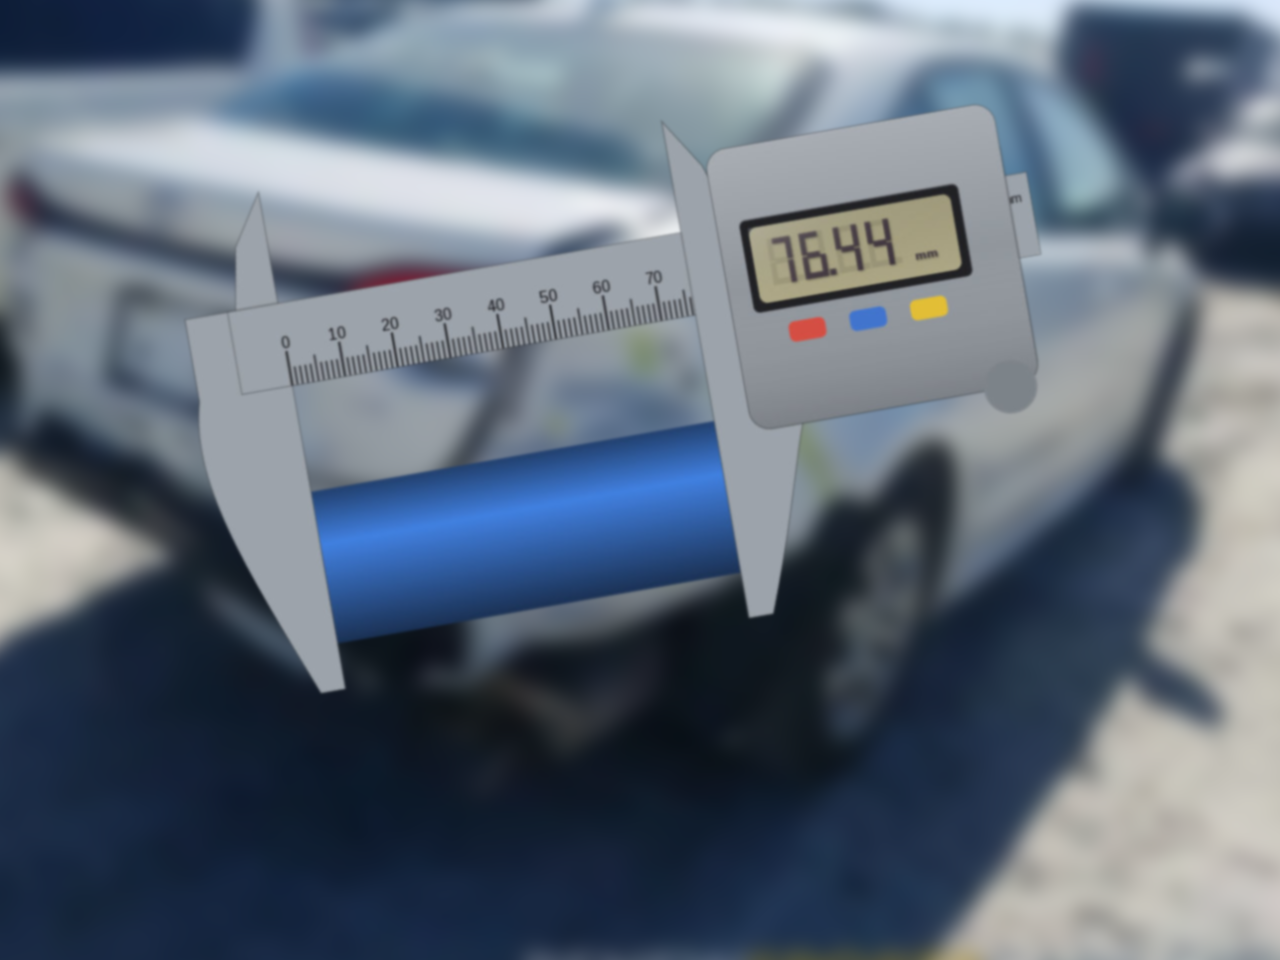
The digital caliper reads 76.44 mm
